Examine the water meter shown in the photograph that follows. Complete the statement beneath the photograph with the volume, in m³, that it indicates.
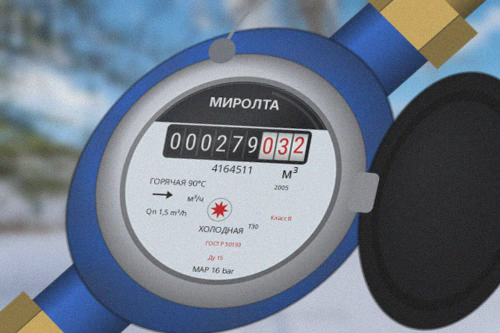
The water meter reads 279.032 m³
